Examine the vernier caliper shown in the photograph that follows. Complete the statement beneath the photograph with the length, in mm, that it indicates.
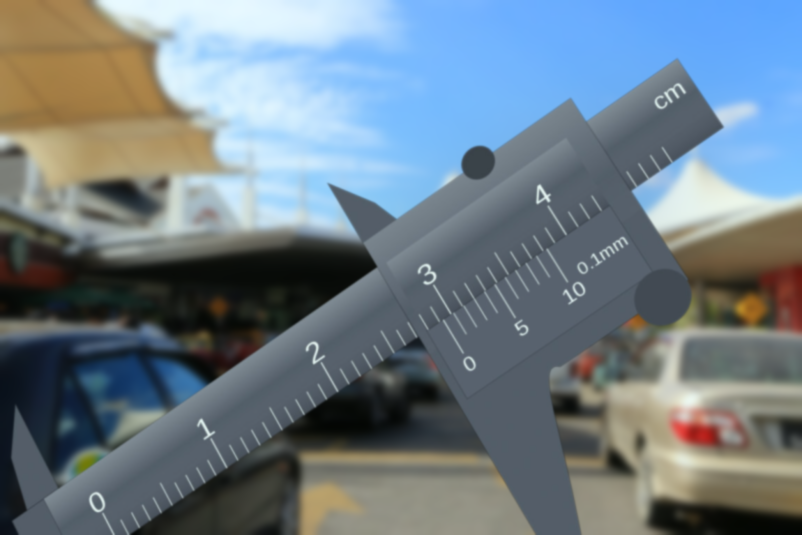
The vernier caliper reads 29.3 mm
